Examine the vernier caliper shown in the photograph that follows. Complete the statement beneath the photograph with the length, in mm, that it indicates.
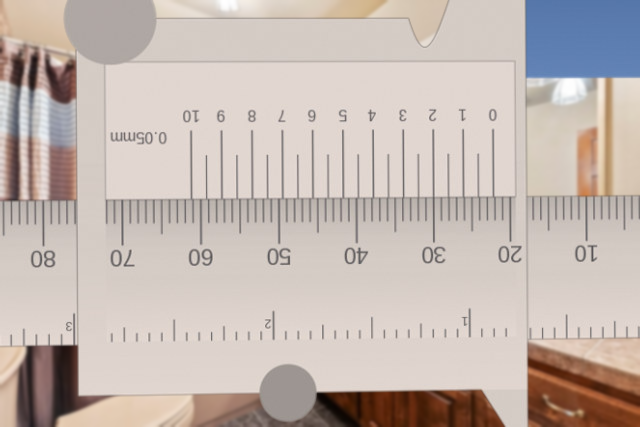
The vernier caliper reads 22.2 mm
